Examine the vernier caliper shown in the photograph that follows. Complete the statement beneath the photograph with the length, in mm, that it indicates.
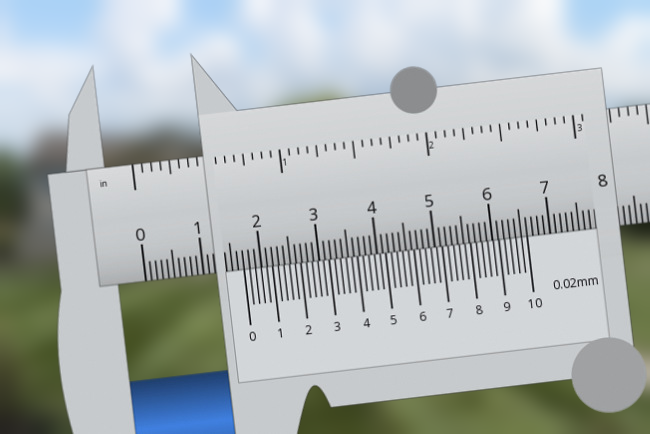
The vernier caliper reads 17.0 mm
